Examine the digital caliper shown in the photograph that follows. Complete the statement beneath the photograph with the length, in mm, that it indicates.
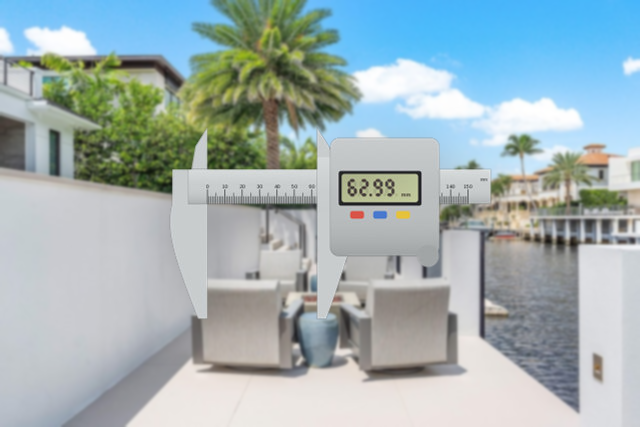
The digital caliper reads 62.99 mm
